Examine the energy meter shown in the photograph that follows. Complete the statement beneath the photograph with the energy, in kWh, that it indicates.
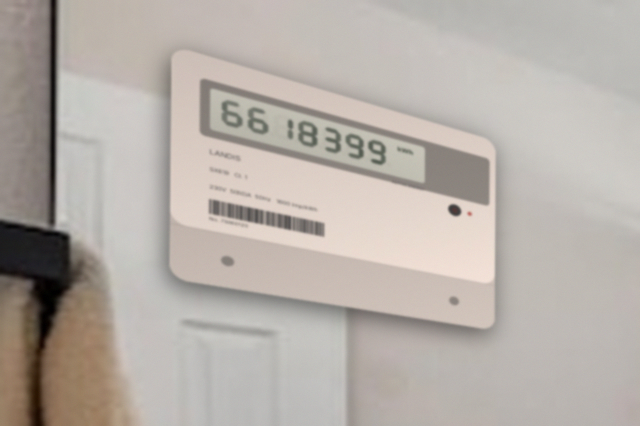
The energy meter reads 6618399 kWh
